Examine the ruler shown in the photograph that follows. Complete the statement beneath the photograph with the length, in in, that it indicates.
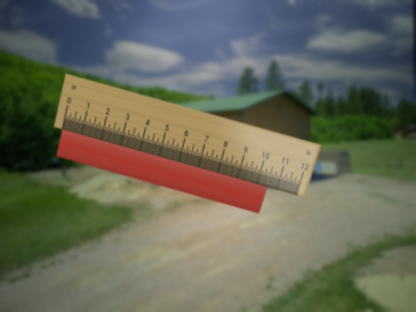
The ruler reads 10.5 in
